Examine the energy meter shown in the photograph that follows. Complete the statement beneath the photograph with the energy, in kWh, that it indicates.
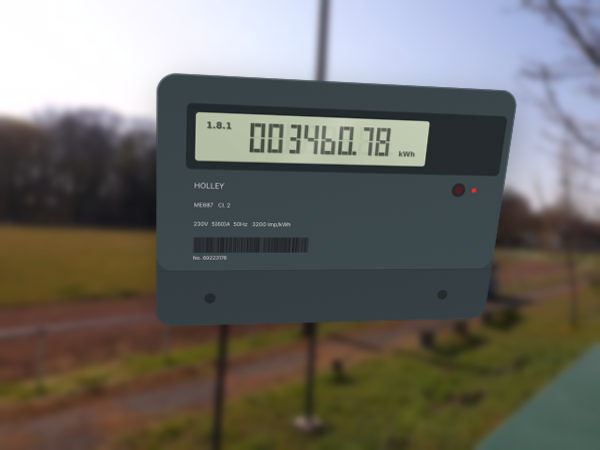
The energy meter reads 3460.78 kWh
